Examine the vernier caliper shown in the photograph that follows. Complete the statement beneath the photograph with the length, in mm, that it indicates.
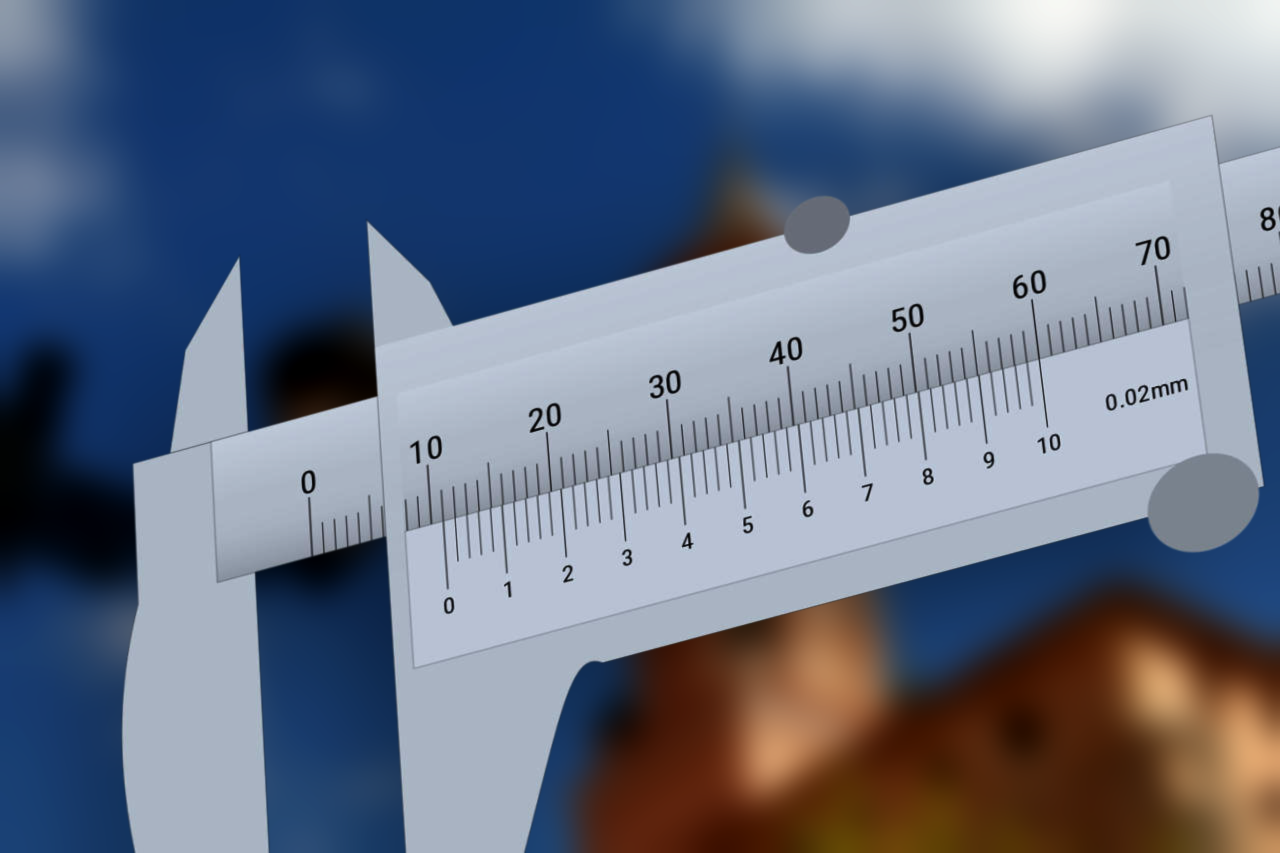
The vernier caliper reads 11.0 mm
